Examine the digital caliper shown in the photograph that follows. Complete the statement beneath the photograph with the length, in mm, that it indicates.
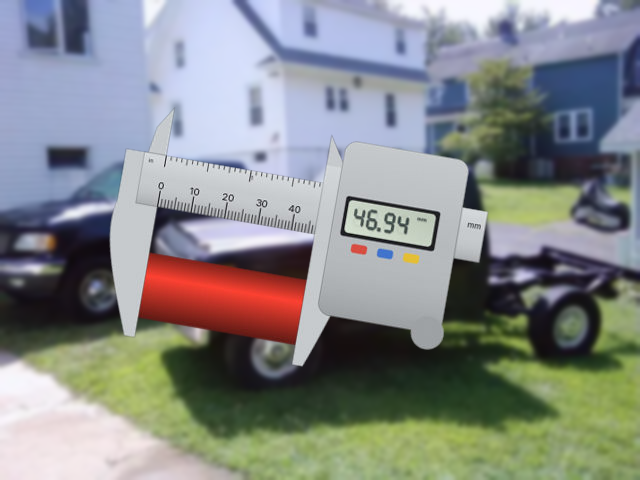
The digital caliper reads 46.94 mm
